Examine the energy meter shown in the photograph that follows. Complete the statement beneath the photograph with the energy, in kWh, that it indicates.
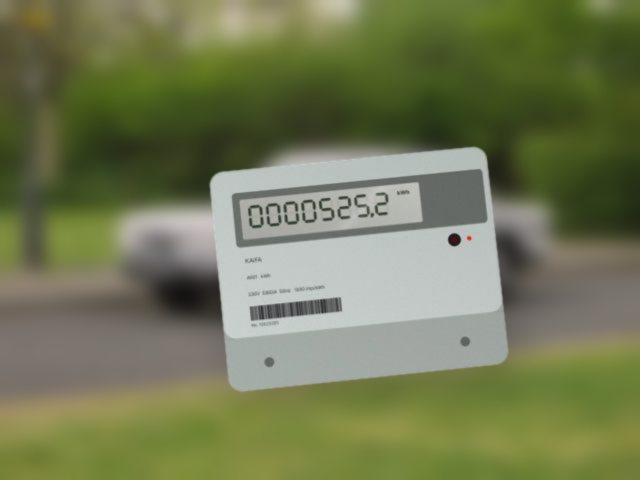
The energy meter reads 525.2 kWh
